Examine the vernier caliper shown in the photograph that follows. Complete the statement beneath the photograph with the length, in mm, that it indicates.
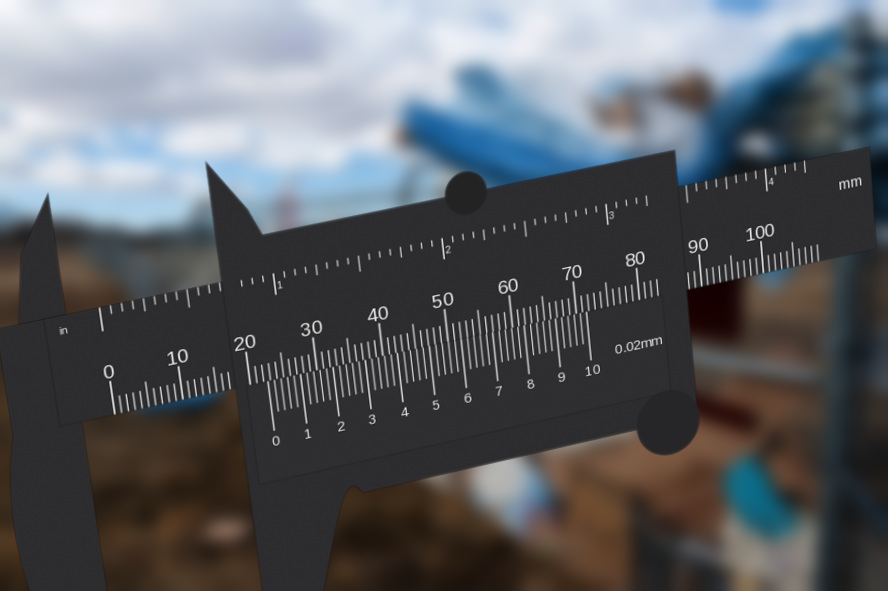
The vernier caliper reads 22.6 mm
